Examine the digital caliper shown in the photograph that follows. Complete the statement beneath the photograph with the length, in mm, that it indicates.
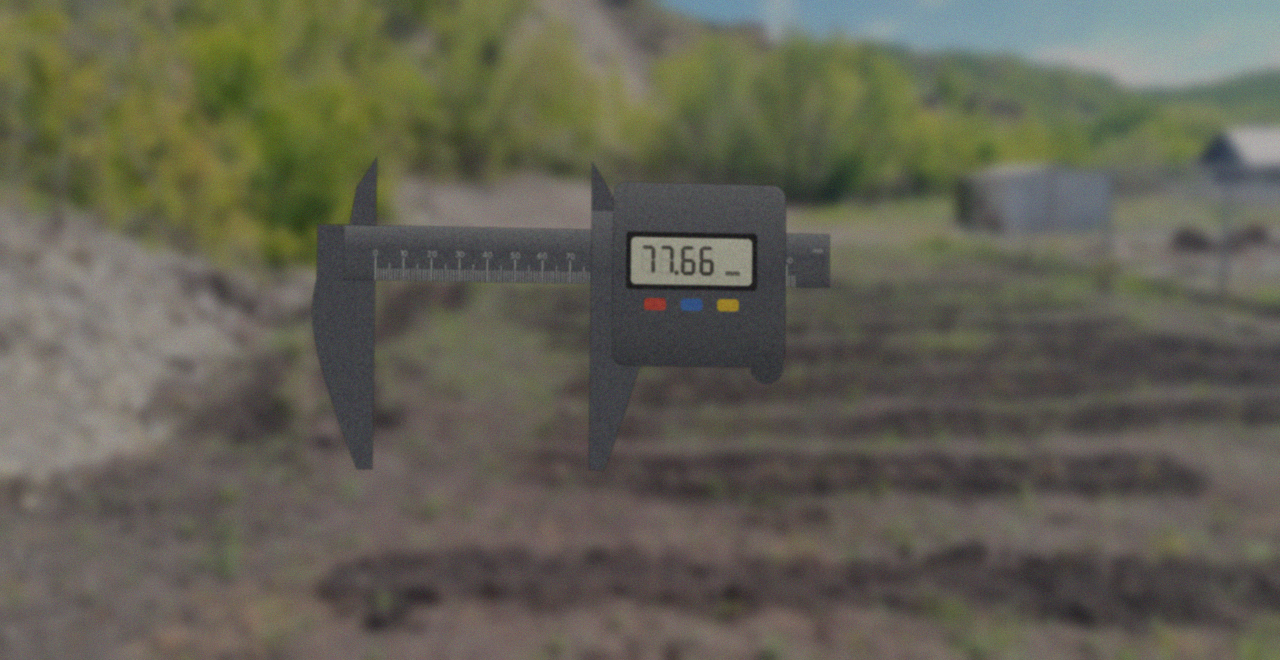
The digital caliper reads 77.66 mm
